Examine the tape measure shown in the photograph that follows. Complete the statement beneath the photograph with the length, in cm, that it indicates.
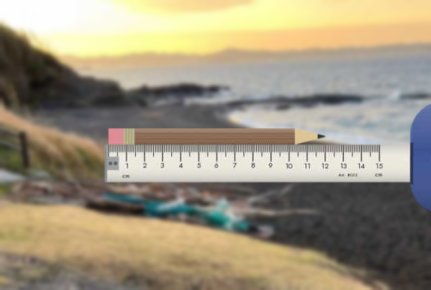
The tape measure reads 12 cm
